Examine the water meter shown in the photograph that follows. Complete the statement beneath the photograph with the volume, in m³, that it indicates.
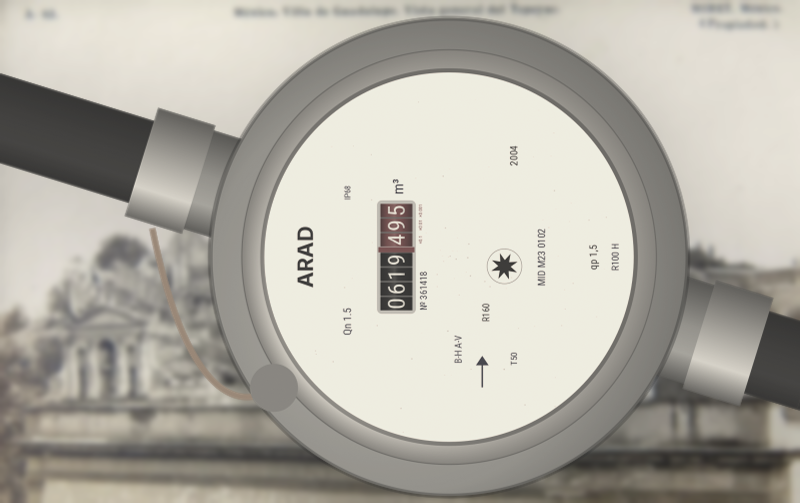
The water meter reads 619.495 m³
